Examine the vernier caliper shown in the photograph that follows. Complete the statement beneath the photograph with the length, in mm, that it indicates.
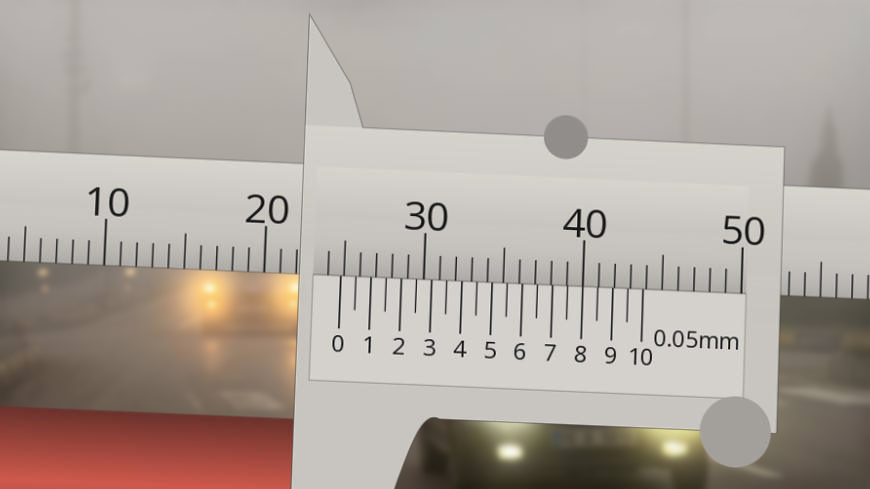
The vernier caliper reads 24.8 mm
